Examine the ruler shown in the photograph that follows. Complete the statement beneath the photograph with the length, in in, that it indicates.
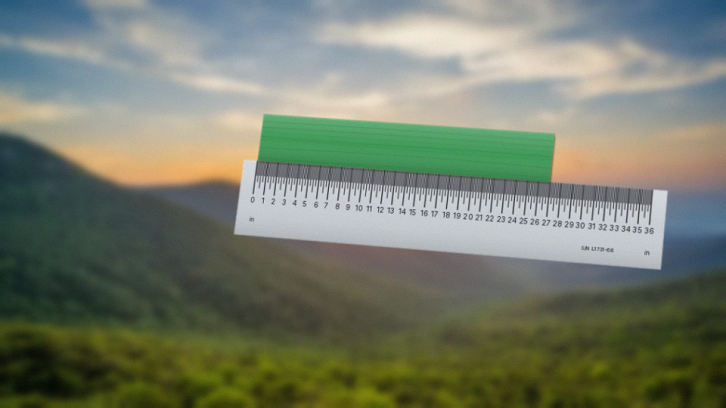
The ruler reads 27 in
